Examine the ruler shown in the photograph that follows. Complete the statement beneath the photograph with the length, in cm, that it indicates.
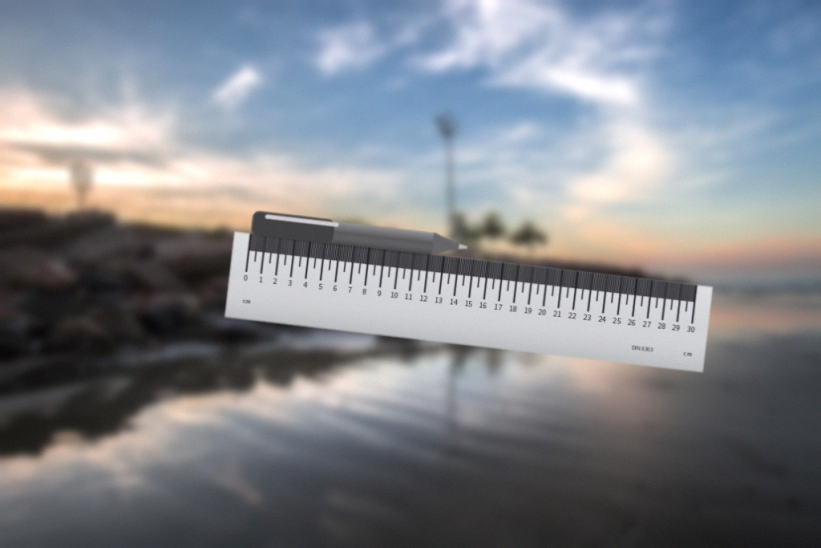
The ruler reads 14.5 cm
